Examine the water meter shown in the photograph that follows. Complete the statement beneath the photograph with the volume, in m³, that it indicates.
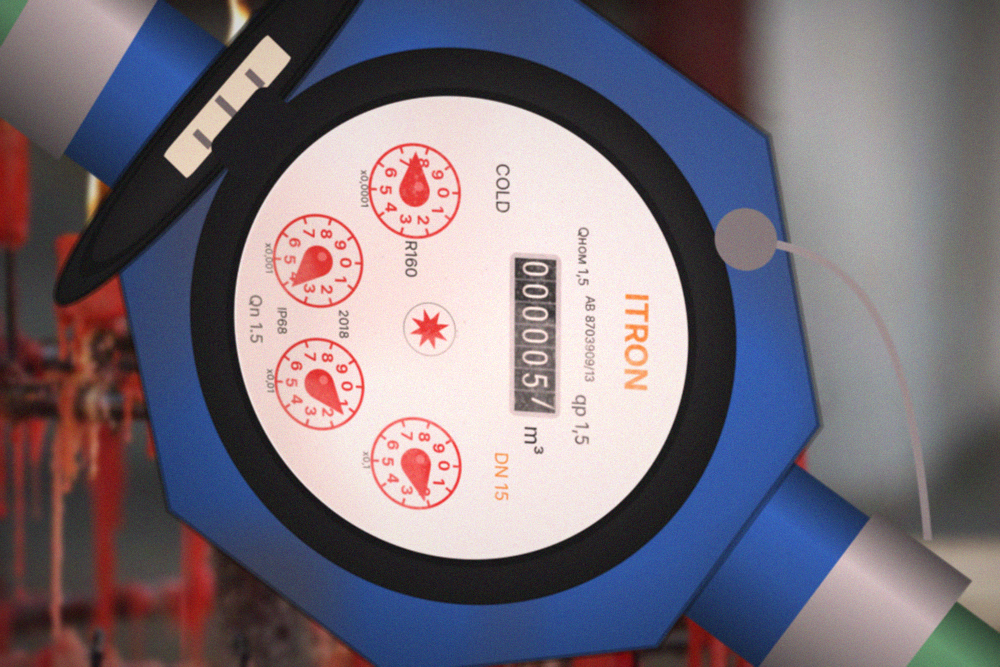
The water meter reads 57.2137 m³
